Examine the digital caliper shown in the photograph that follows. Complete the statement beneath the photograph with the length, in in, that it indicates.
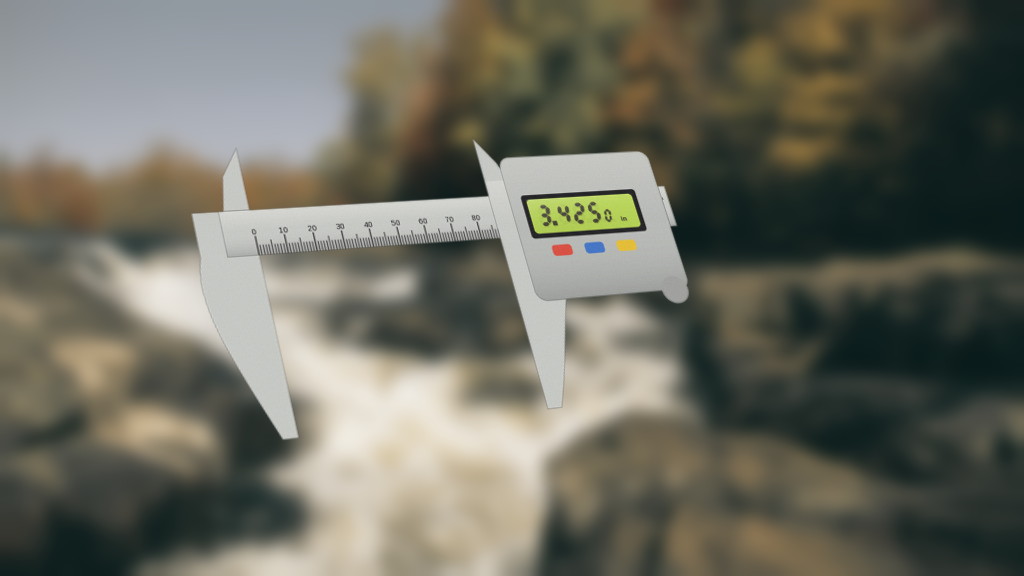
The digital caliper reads 3.4250 in
